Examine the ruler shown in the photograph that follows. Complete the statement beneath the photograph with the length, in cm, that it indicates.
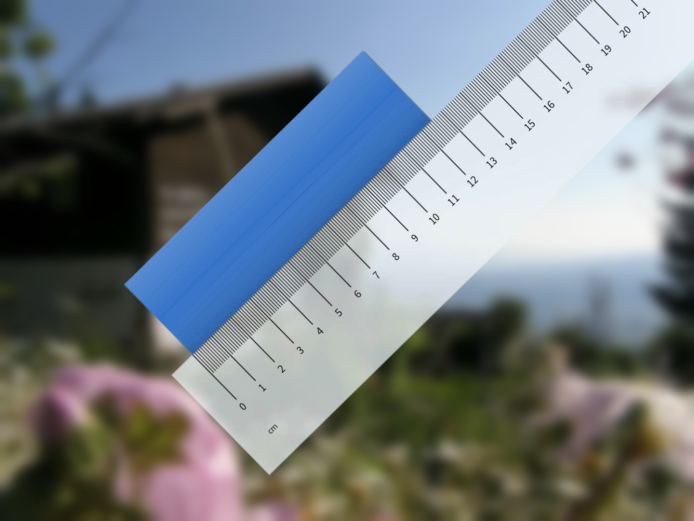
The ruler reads 12.5 cm
